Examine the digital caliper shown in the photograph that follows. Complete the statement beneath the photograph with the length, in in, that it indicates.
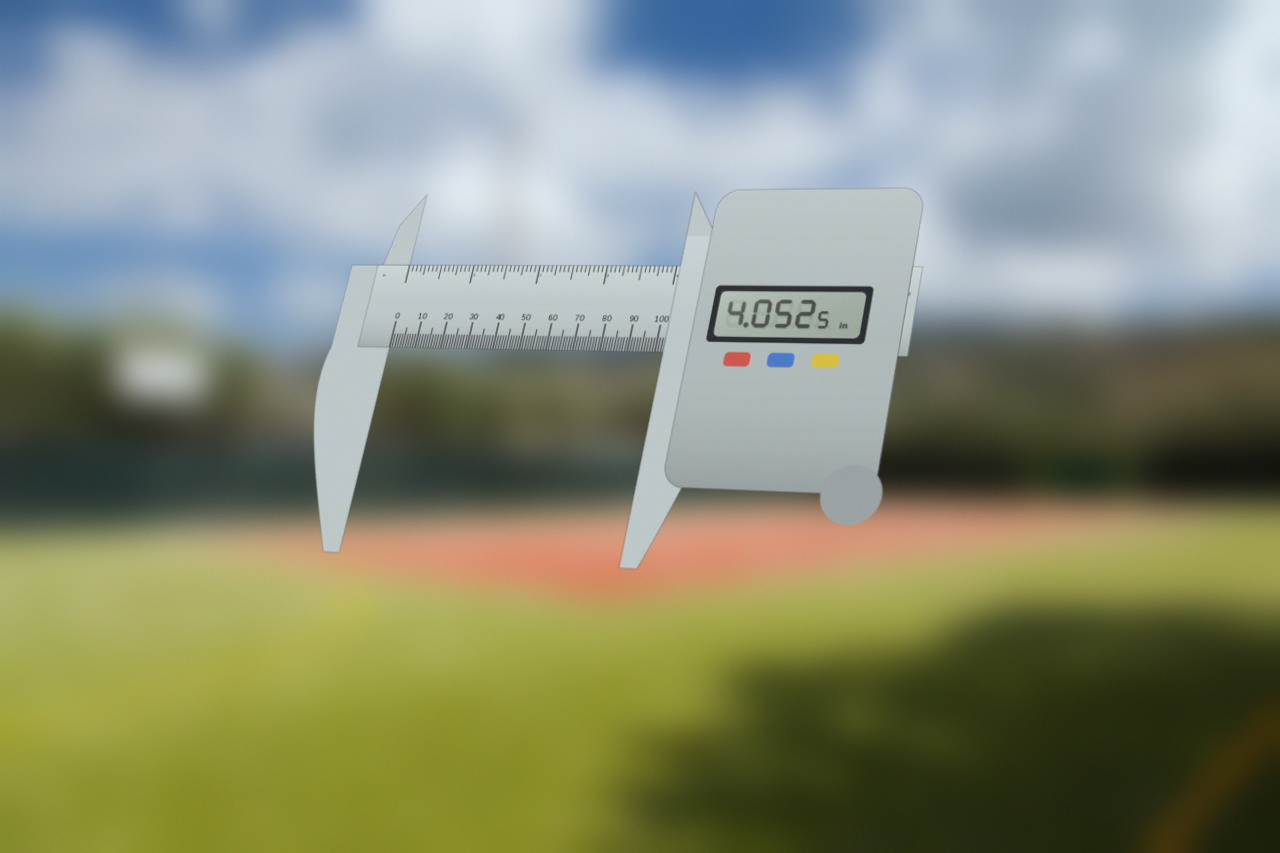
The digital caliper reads 4.0525 in
